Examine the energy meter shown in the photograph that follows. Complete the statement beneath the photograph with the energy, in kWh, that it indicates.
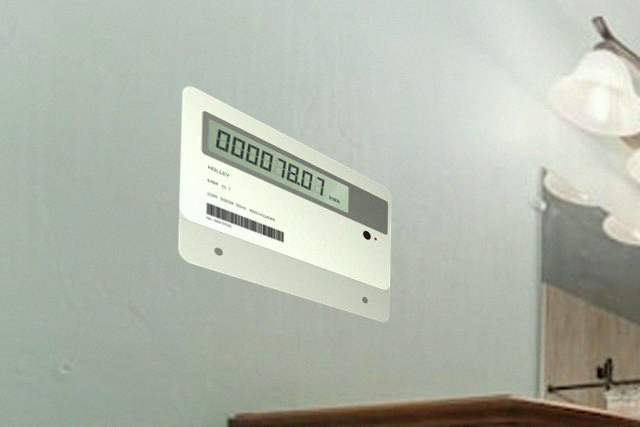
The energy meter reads 78.07 kWh
